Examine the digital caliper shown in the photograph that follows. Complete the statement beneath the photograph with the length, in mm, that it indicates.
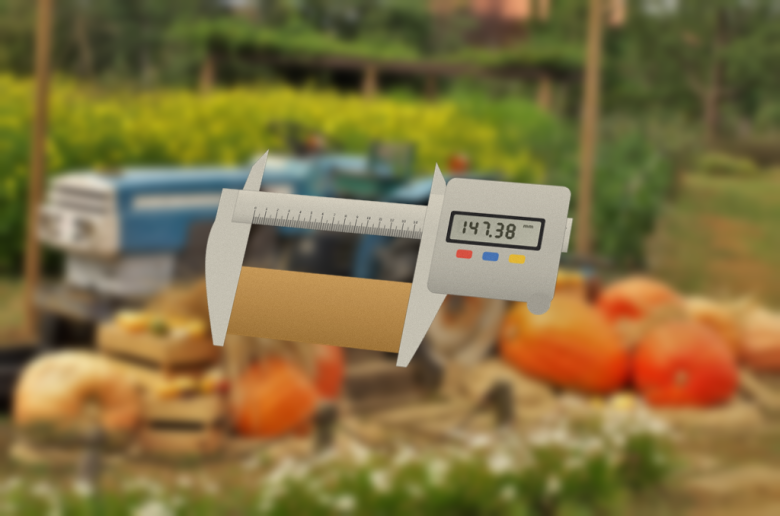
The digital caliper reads 147.38 mm
